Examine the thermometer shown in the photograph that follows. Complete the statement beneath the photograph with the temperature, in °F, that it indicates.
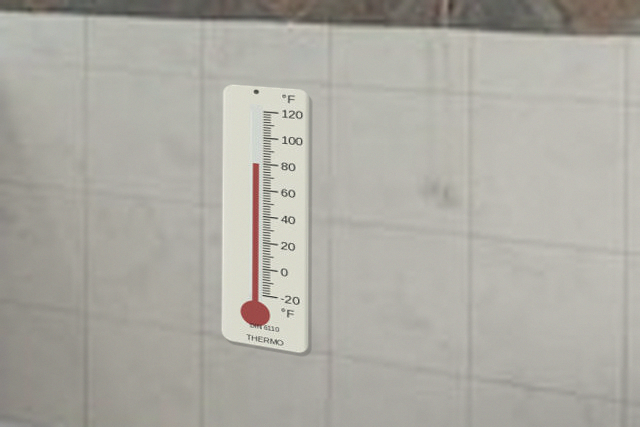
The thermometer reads 80 °F
